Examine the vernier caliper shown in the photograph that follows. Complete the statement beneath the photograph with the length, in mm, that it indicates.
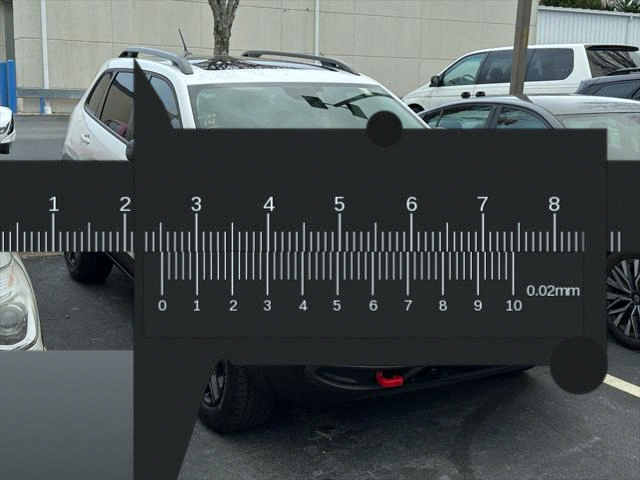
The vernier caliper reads 25.2 mm
